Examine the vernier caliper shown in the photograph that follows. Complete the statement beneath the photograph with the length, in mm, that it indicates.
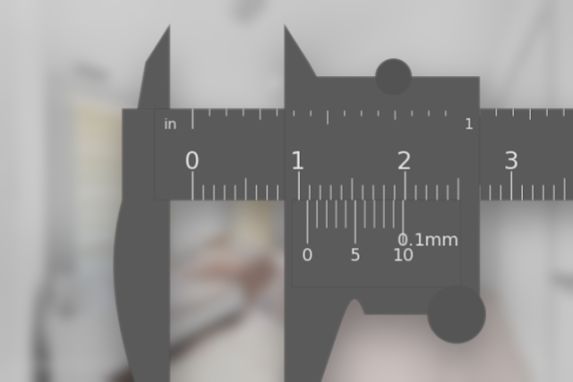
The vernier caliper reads 10.8 mm
